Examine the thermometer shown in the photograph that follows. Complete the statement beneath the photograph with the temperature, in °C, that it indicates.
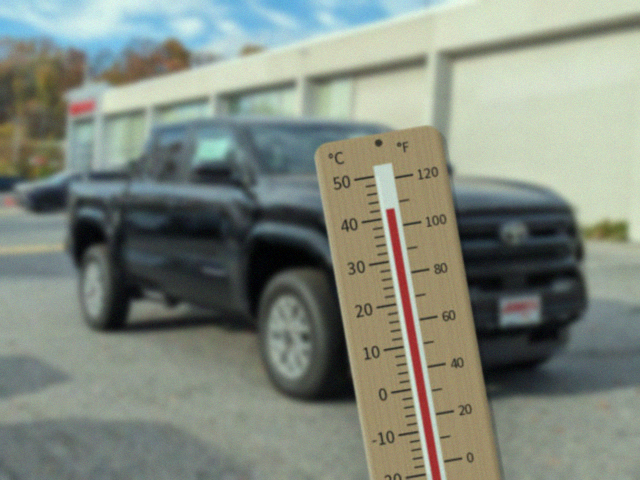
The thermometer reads 42 °C
